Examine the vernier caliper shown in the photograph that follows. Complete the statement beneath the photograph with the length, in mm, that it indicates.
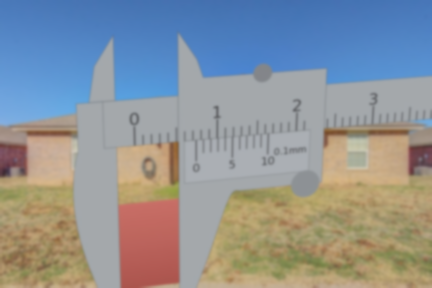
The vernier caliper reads 7.4 mm
